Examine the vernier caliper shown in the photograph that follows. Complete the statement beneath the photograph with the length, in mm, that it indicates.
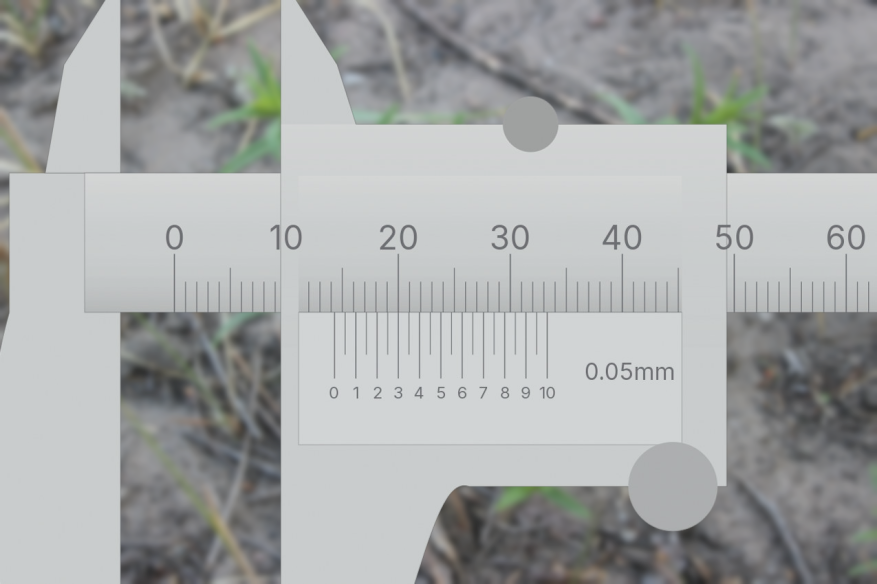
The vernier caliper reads 14.3 mm
